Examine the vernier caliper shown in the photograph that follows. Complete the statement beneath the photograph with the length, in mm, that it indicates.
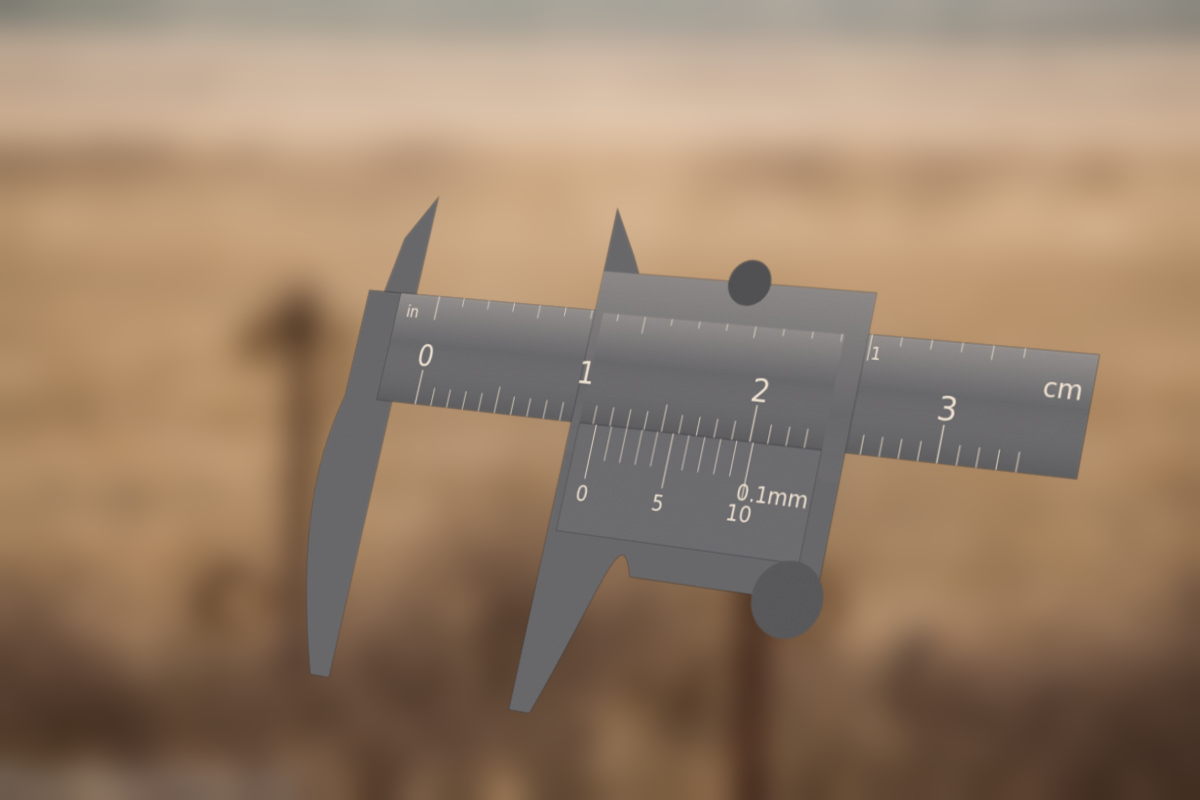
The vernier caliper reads 11.2 mm
